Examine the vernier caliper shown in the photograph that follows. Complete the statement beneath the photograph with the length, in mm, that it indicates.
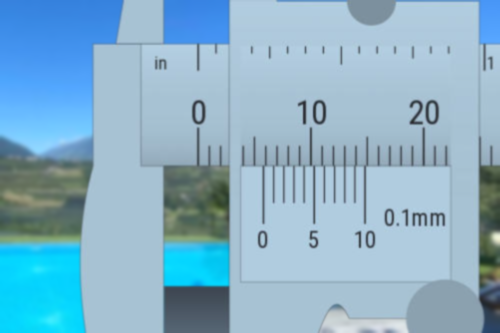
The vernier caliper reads 5.8 mm
